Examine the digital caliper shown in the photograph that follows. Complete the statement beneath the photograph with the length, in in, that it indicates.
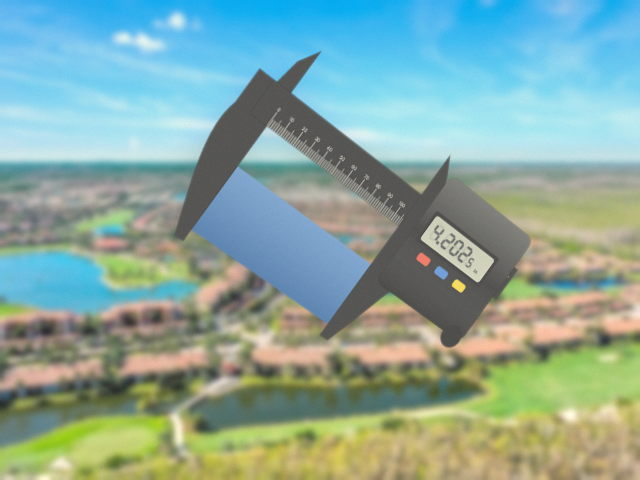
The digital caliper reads 4.2025 in
